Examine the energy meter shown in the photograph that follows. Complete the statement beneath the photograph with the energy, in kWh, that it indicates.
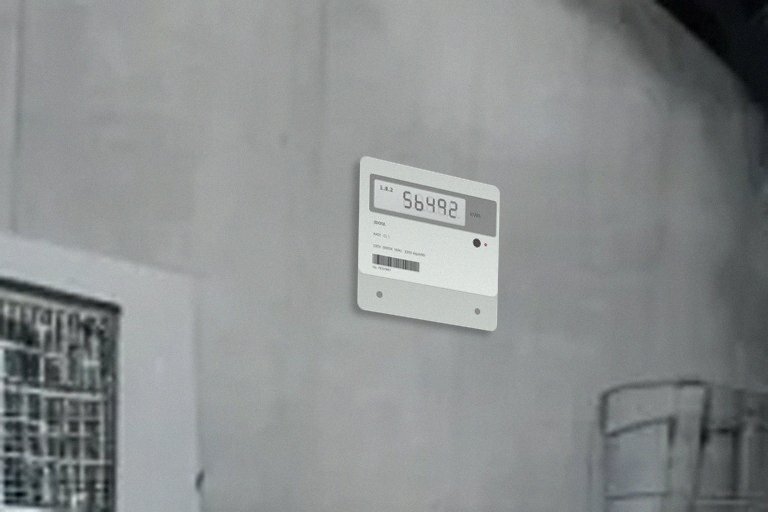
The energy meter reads 56492 kWh
